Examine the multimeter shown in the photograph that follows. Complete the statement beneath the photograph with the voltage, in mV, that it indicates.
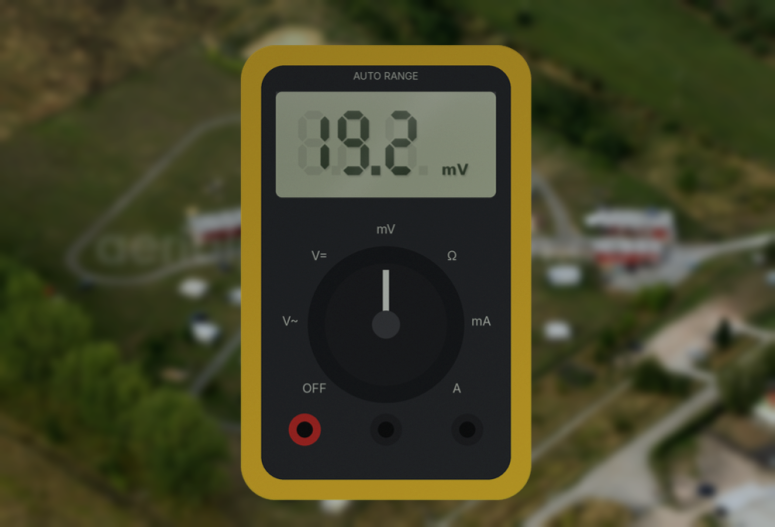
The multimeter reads 19.2 mV
